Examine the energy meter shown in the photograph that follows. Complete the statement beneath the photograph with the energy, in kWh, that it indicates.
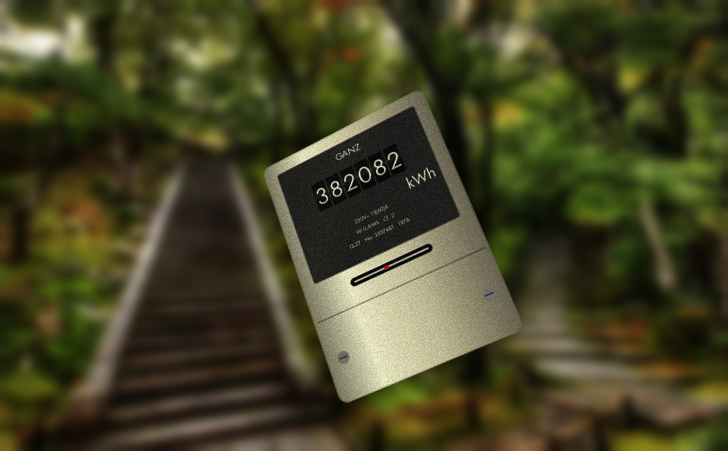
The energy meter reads 382082 kWh
